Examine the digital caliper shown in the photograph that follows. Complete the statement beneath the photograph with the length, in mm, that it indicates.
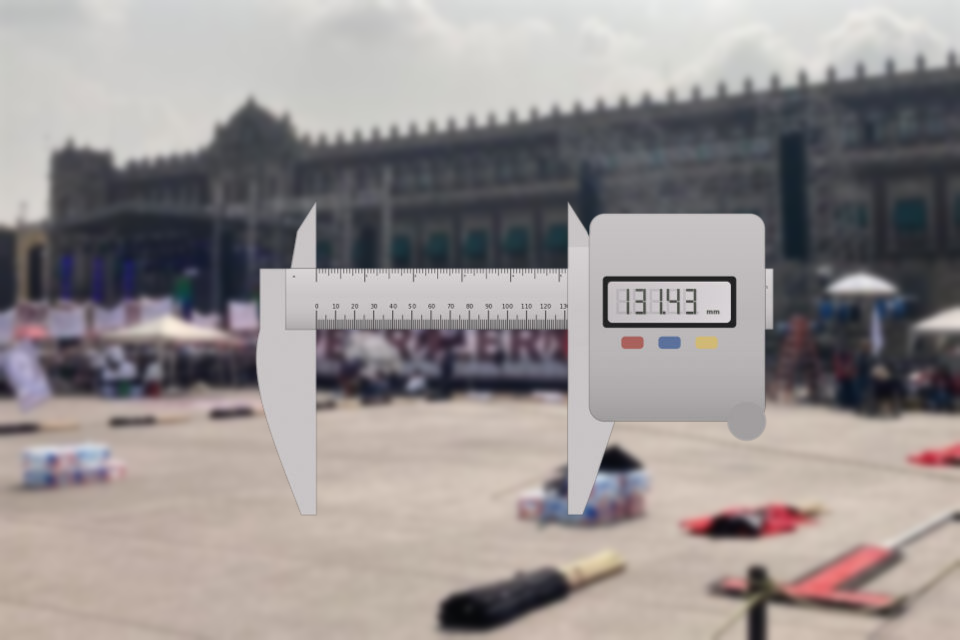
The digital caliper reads 131.43 mm
